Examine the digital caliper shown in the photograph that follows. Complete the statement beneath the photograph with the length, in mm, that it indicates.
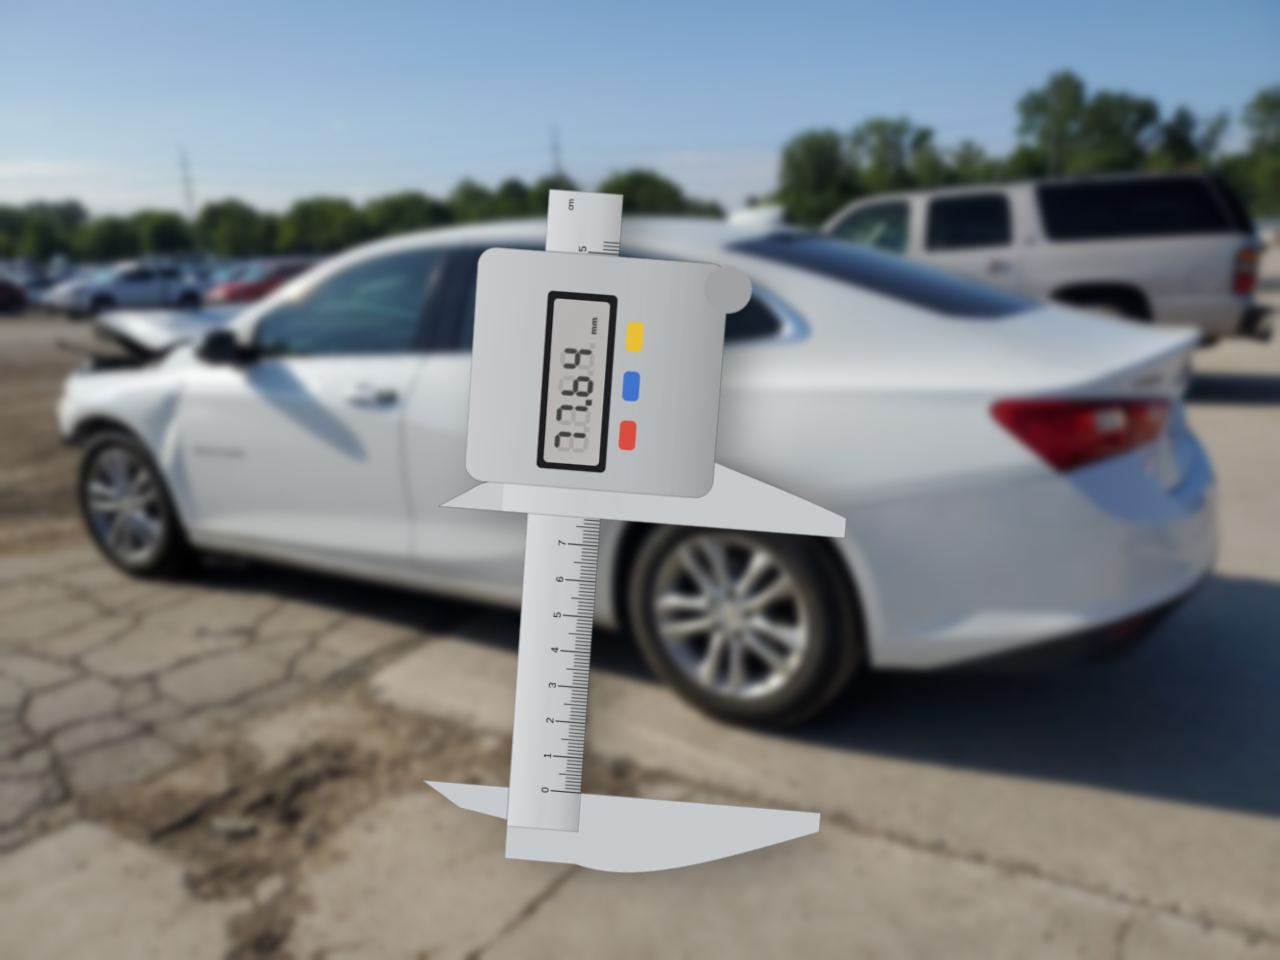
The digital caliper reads 77.64 mm
